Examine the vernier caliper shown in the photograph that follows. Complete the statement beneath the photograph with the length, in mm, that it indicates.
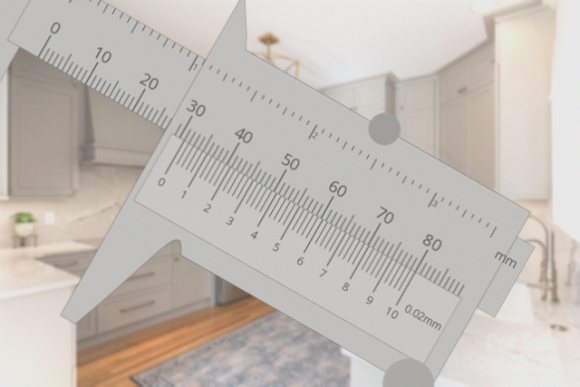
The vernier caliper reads 31.0 mm
